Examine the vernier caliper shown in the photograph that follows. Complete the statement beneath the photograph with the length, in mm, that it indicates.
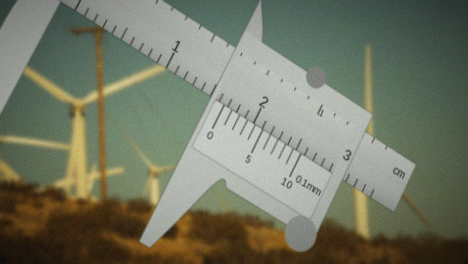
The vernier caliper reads 16.6 mm
